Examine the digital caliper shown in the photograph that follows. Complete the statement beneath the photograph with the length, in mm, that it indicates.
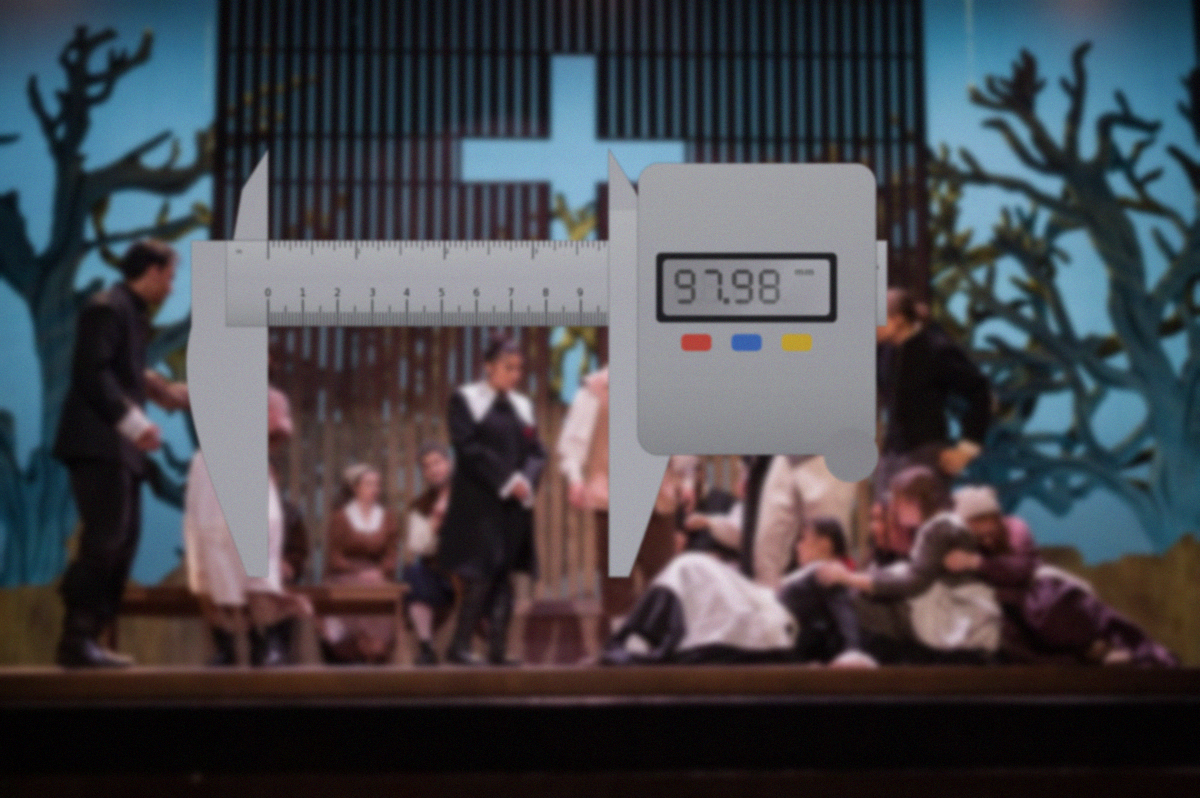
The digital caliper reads 97.98 mm
